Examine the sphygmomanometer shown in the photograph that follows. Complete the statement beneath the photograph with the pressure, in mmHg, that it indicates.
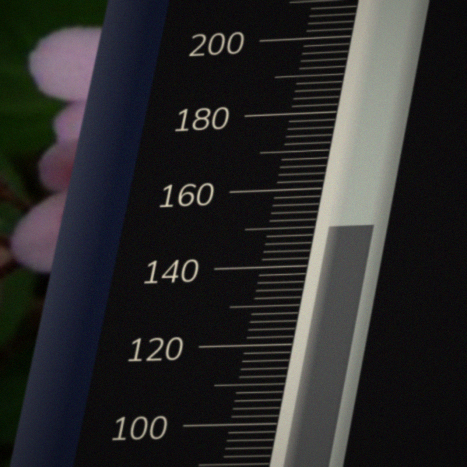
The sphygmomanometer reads 150 mmHg
